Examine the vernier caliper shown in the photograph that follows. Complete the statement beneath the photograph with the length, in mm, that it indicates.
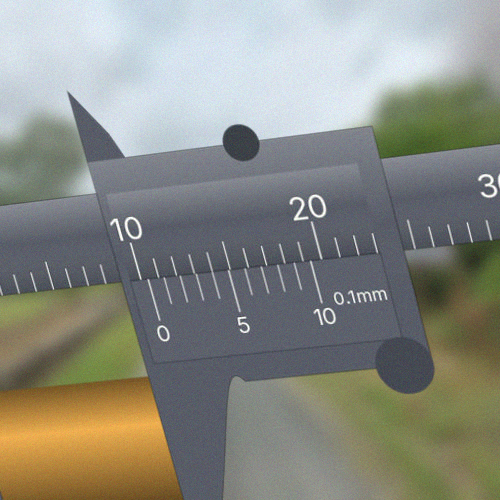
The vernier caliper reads 10.4 mm
